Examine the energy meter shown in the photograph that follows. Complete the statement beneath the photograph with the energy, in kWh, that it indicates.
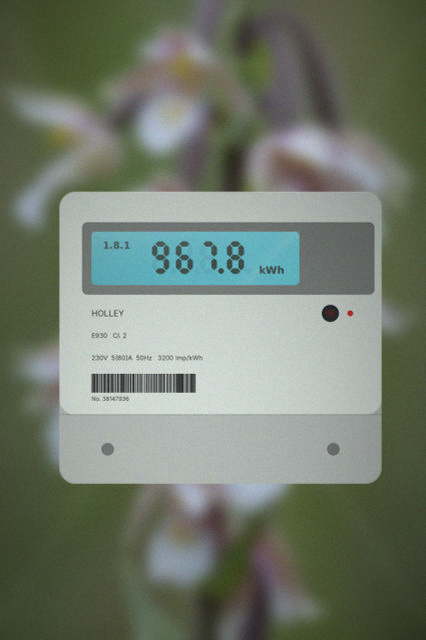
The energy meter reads 967.8 kWh
